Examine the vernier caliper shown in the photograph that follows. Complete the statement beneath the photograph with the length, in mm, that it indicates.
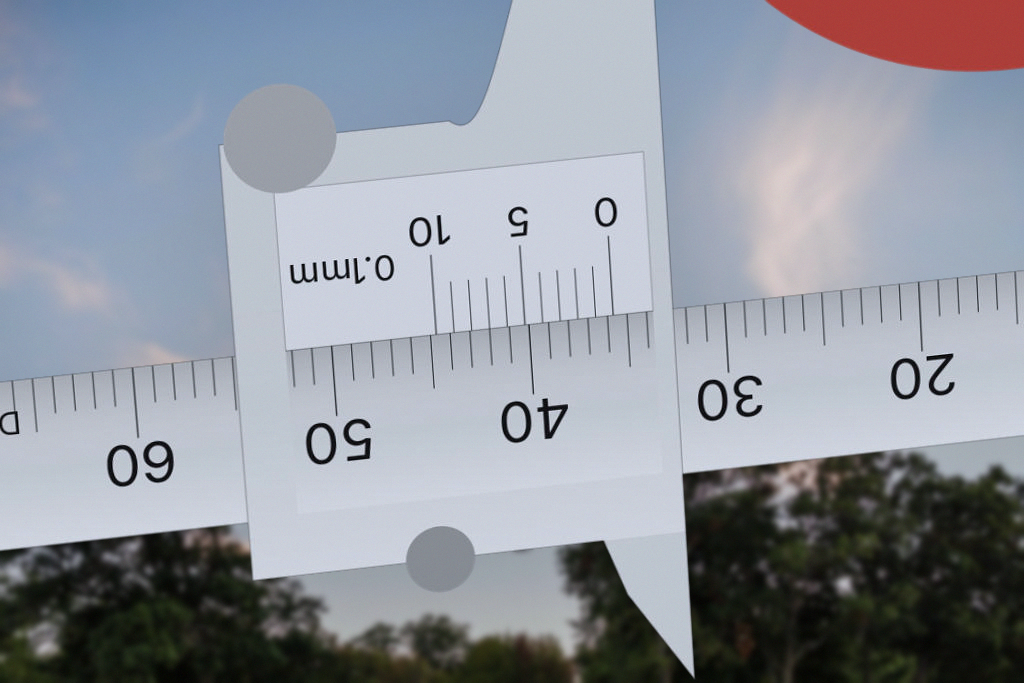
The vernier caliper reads 35.7 mm
